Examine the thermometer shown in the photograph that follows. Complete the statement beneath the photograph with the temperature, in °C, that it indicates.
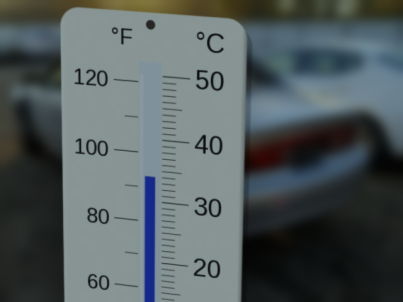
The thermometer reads 34 °C
